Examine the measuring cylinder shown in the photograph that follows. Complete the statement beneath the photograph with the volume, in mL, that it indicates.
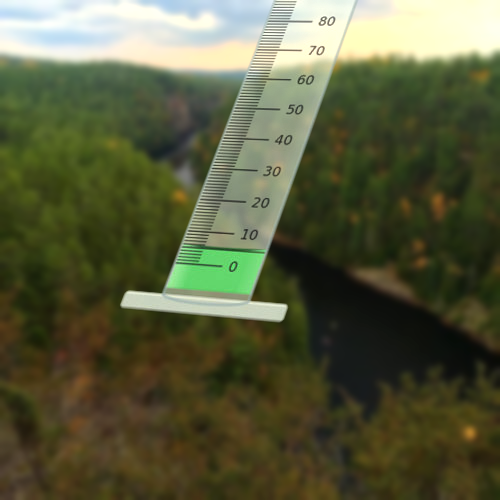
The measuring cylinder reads 5 mL
